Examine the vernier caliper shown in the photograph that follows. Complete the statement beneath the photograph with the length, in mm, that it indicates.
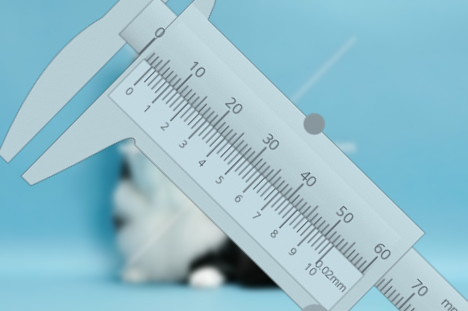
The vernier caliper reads 3.5 mm
